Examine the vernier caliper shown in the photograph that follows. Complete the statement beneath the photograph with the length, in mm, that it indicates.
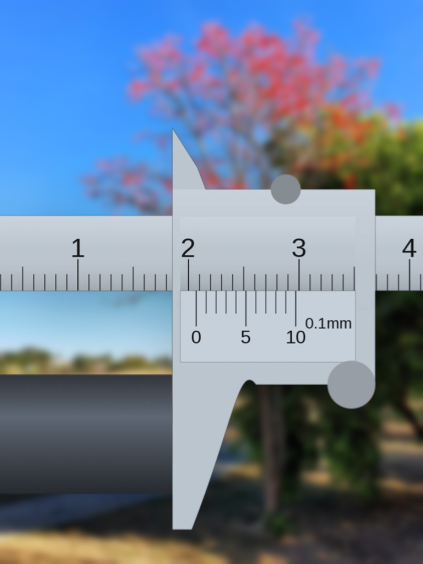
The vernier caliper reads 20.7 mm
